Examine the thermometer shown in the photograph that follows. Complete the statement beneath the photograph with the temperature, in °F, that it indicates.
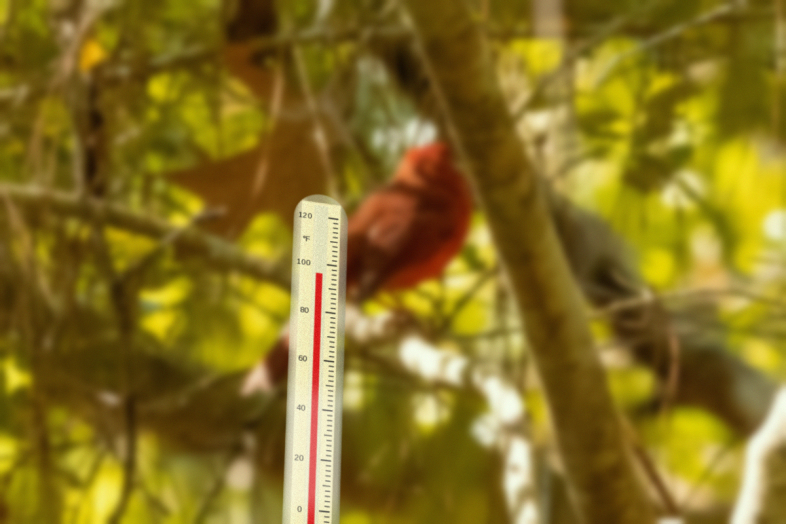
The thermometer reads 96 °F
